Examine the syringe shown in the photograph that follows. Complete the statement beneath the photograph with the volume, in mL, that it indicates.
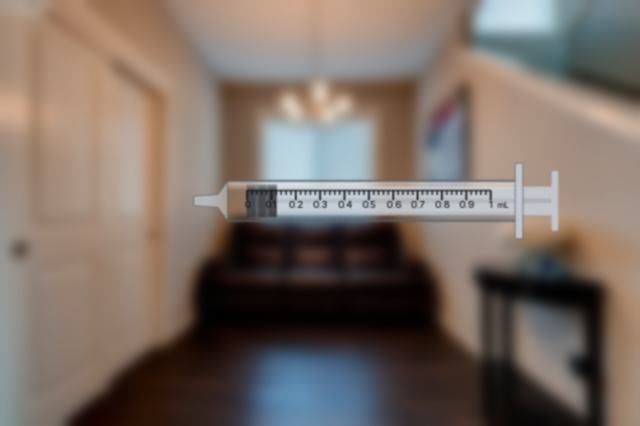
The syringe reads 0 mL
